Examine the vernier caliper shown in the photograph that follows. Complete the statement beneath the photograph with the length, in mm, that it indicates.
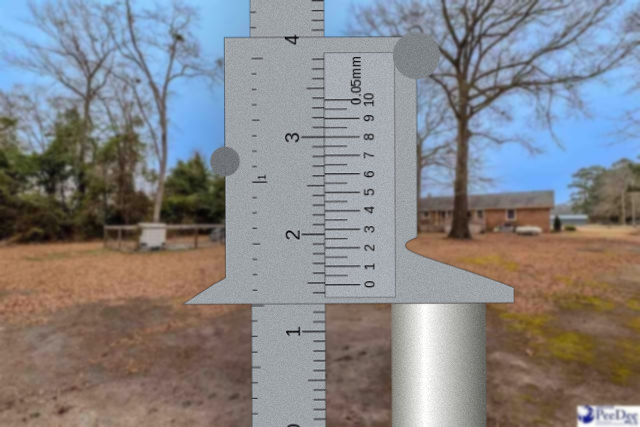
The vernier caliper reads 14.8 mm
